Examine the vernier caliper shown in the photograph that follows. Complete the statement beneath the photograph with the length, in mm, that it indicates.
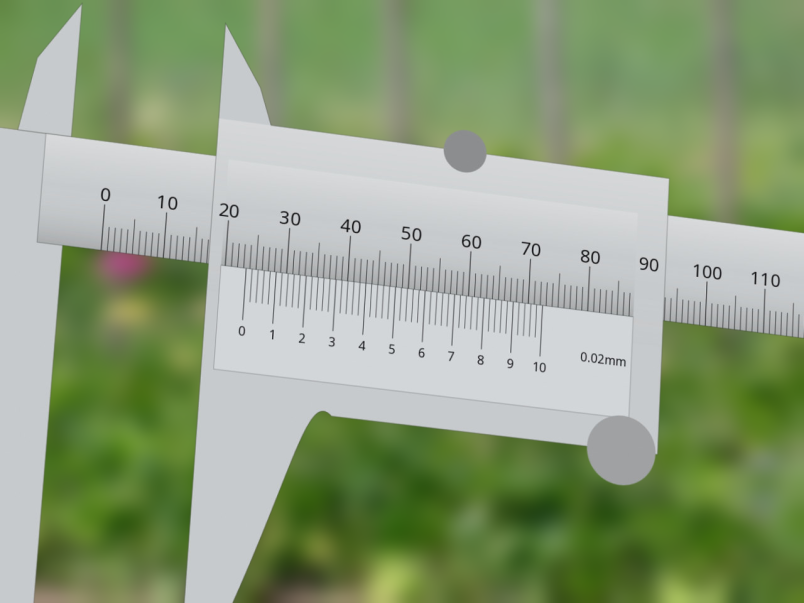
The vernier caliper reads 23.4 mm
